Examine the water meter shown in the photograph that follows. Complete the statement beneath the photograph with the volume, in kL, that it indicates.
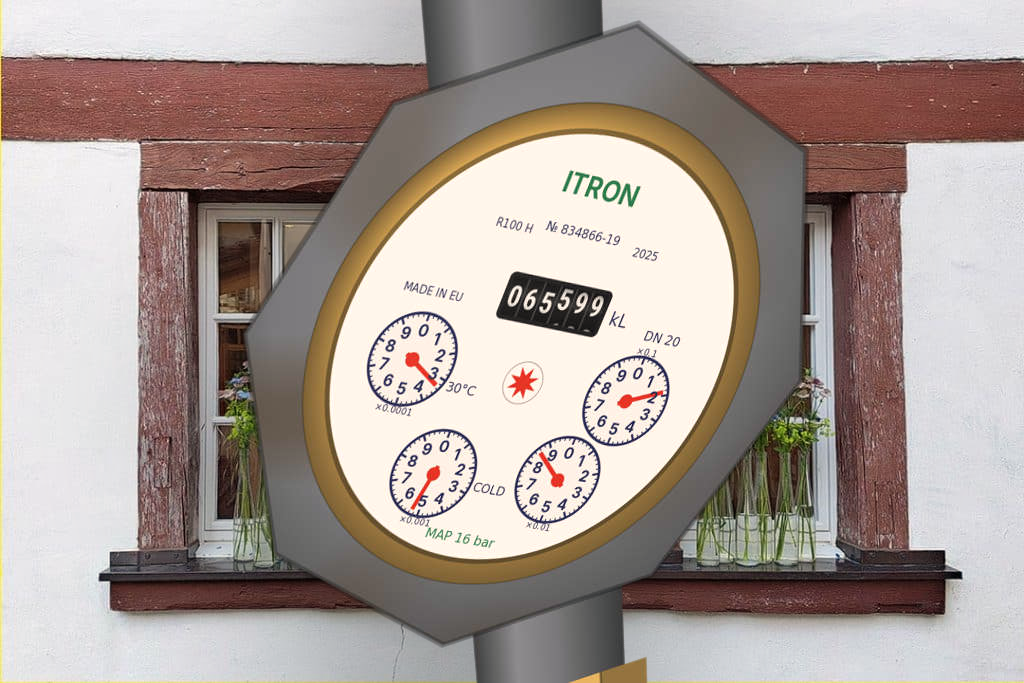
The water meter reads 65599.1853 kL
